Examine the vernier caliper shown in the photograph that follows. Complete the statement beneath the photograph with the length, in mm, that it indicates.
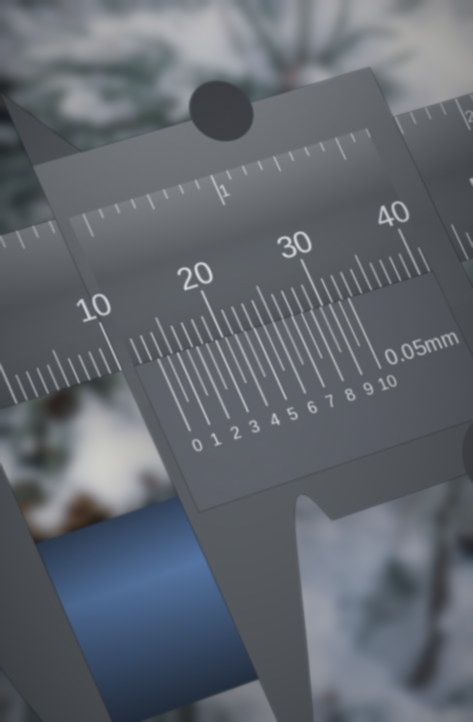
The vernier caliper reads 13.6 mm
